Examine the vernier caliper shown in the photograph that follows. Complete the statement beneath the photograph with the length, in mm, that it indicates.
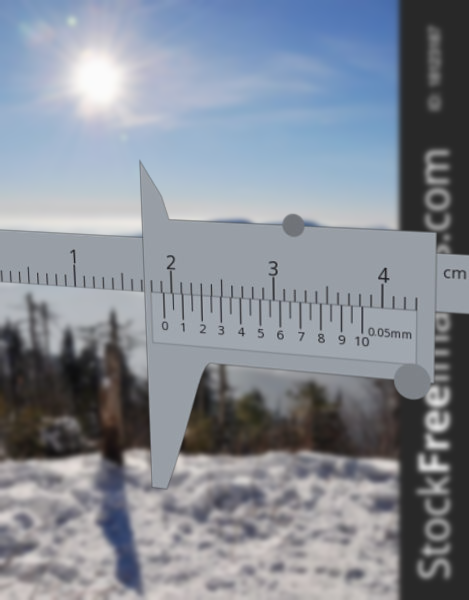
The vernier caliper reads 19.2 mm
